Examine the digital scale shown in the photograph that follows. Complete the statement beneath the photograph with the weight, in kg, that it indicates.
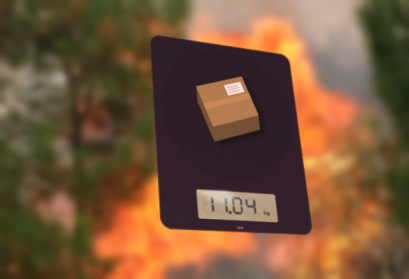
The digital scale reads 11.04 kg
